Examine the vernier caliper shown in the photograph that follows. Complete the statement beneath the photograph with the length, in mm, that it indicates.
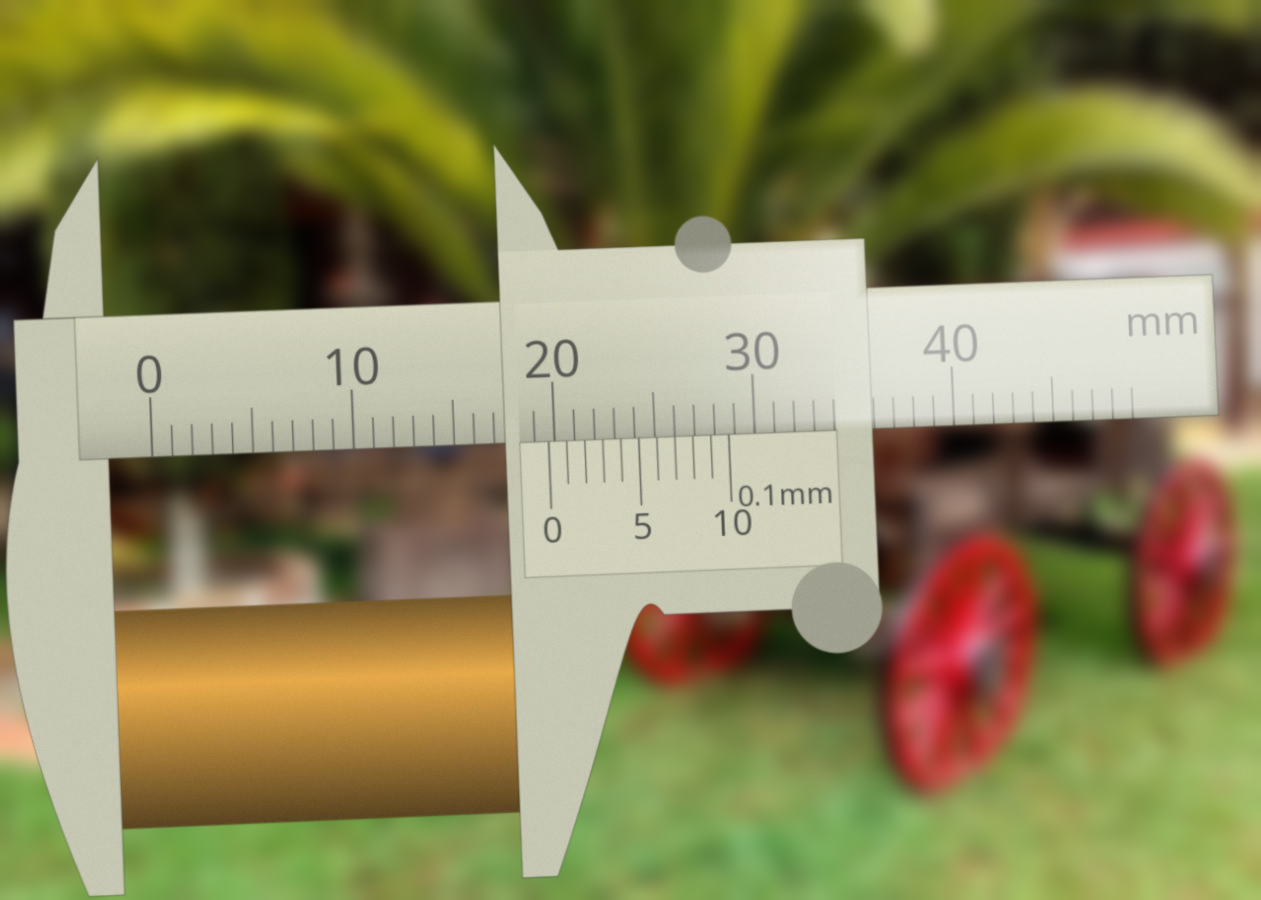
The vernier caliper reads 19.7 mm
